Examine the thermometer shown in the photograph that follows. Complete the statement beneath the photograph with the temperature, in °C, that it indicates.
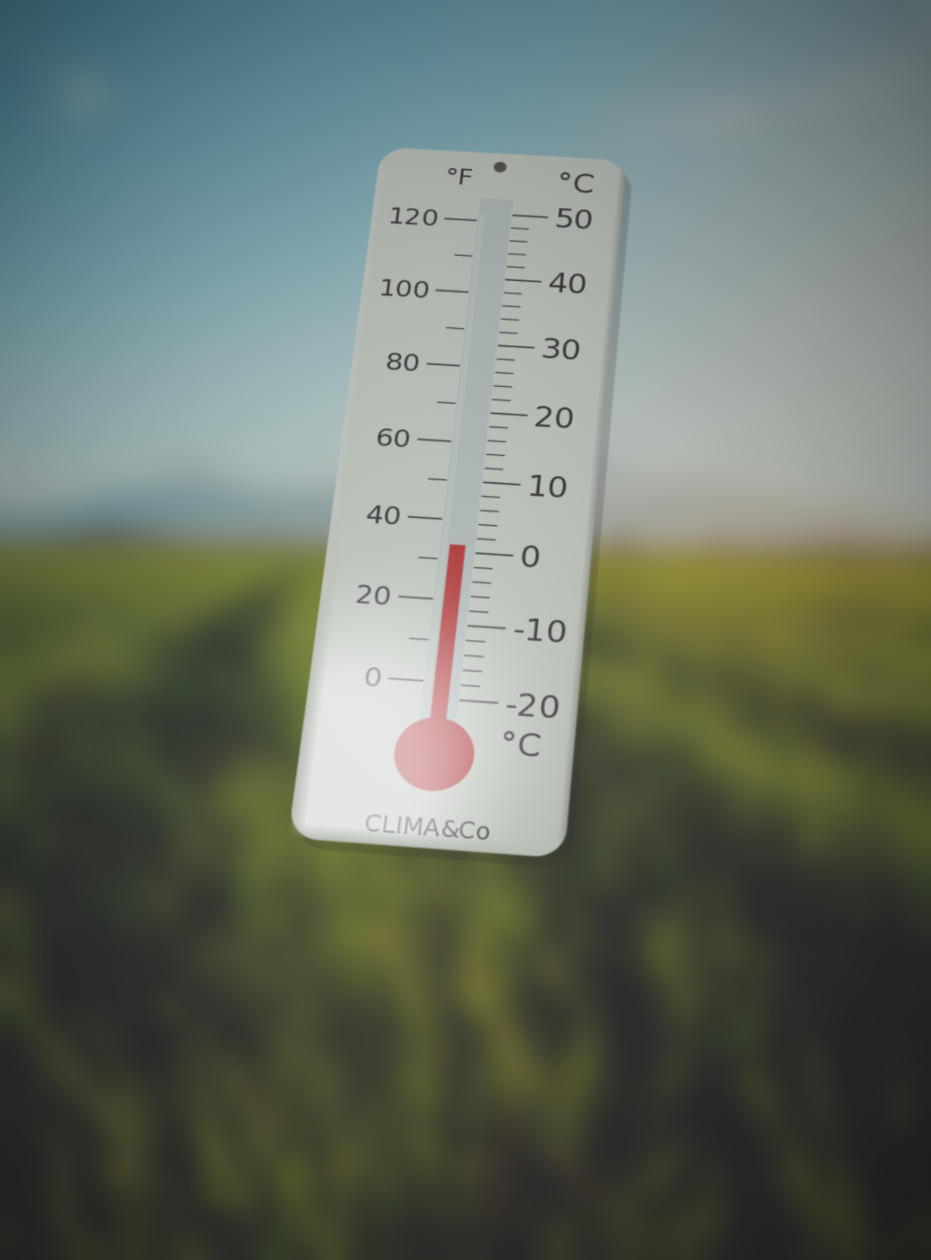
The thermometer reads 1 °C
